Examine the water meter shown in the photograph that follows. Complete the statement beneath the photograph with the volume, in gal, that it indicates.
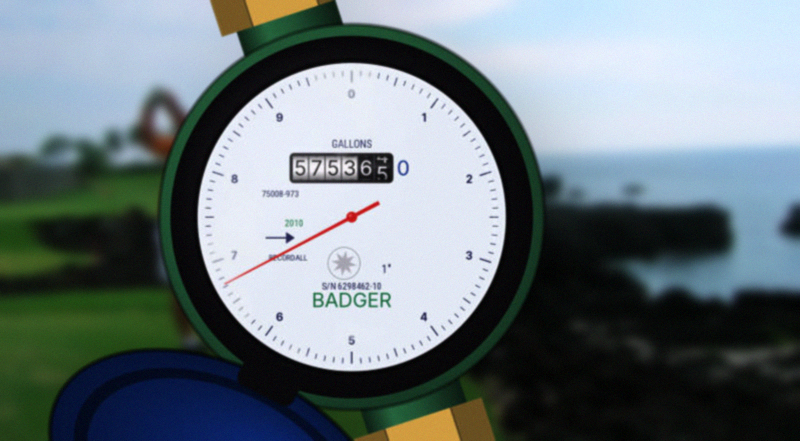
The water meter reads 5753646.7 gal
